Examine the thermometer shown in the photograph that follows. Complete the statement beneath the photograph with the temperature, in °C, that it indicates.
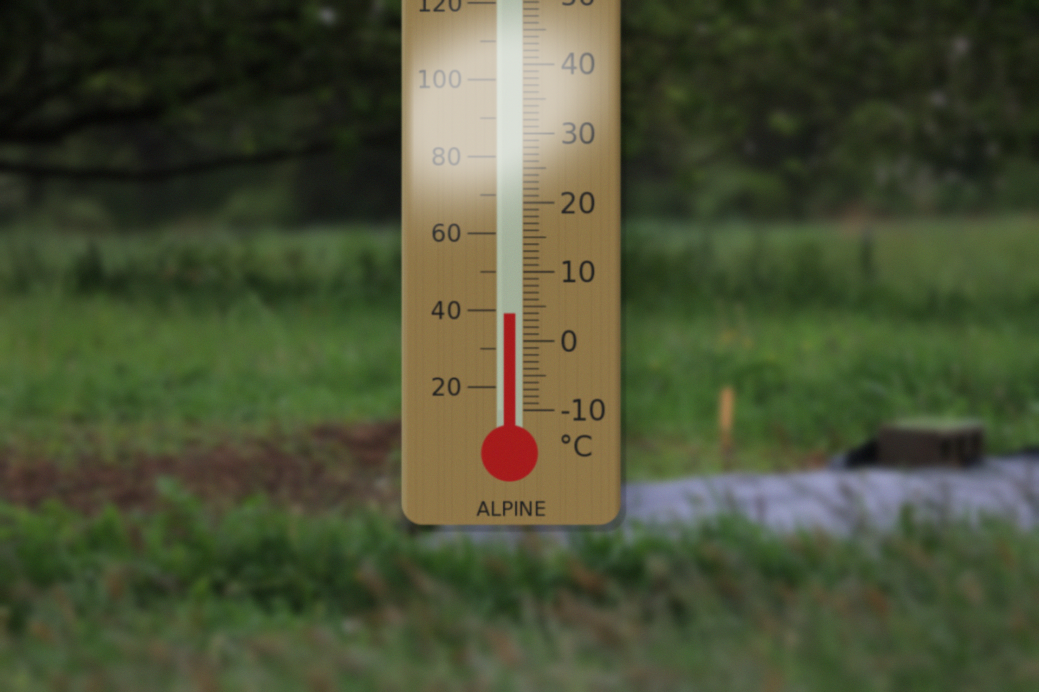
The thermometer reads 4 °C
